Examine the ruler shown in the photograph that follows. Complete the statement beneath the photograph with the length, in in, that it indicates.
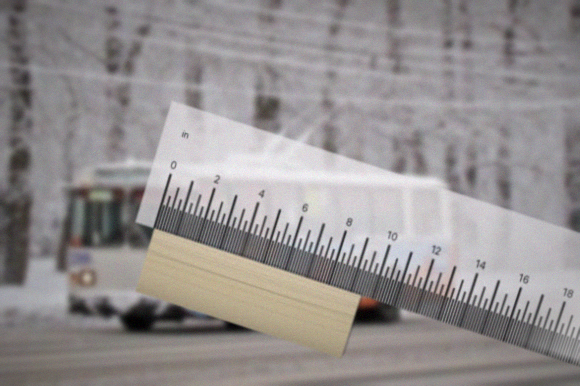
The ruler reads 9.5 in
